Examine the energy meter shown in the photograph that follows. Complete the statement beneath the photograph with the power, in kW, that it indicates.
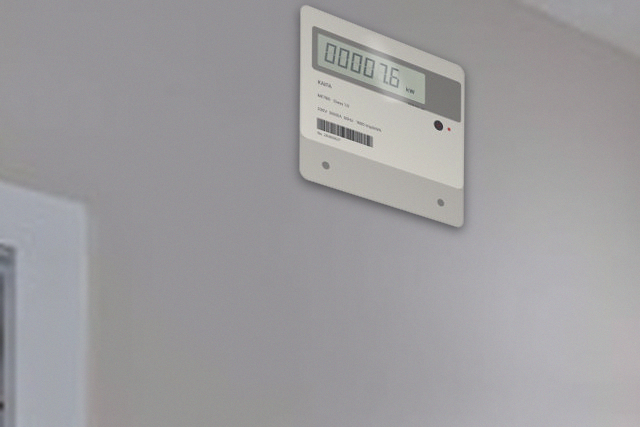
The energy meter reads 7.6 kW
